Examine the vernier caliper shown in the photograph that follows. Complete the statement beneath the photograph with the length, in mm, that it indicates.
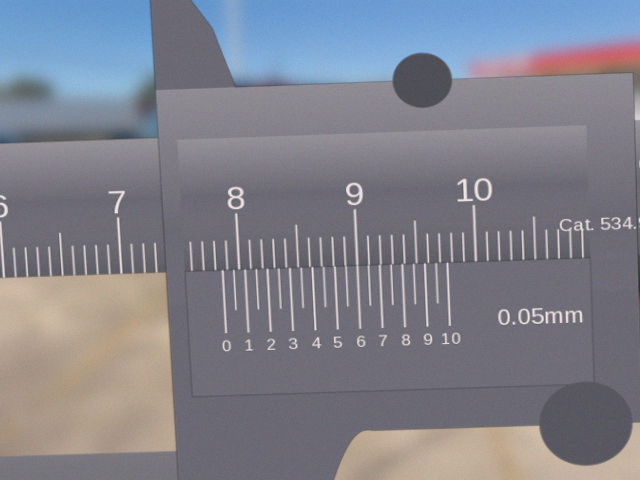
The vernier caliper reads 78.6 mm
